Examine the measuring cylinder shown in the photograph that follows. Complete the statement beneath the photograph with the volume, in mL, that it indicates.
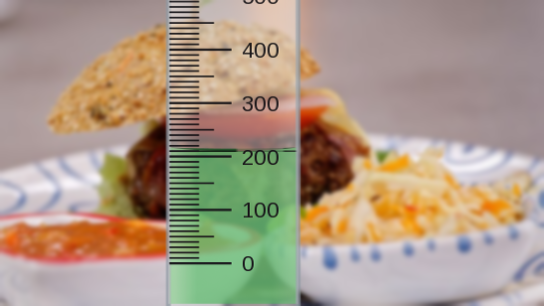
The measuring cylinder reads 210 mL
